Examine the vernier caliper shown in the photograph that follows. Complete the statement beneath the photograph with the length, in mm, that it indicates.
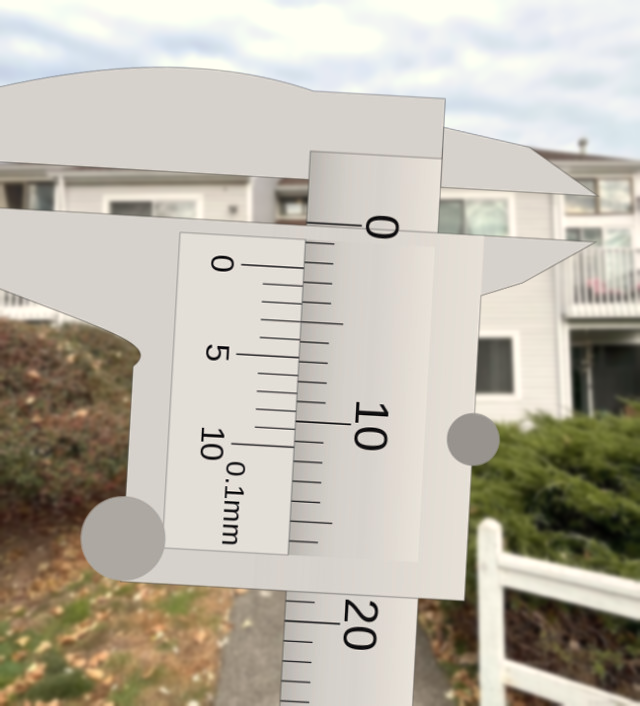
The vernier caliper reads 2.3 mm
